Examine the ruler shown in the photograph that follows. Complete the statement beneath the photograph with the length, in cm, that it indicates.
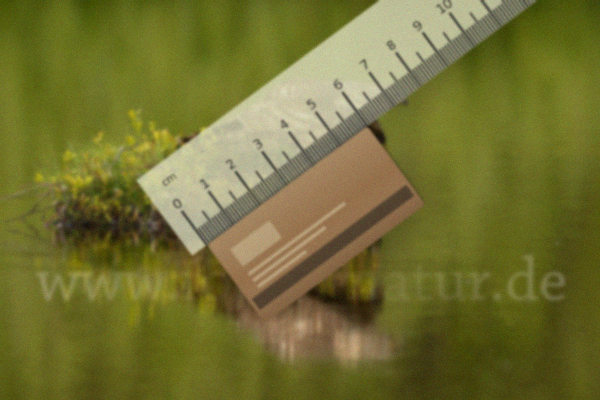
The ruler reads 6 cm
